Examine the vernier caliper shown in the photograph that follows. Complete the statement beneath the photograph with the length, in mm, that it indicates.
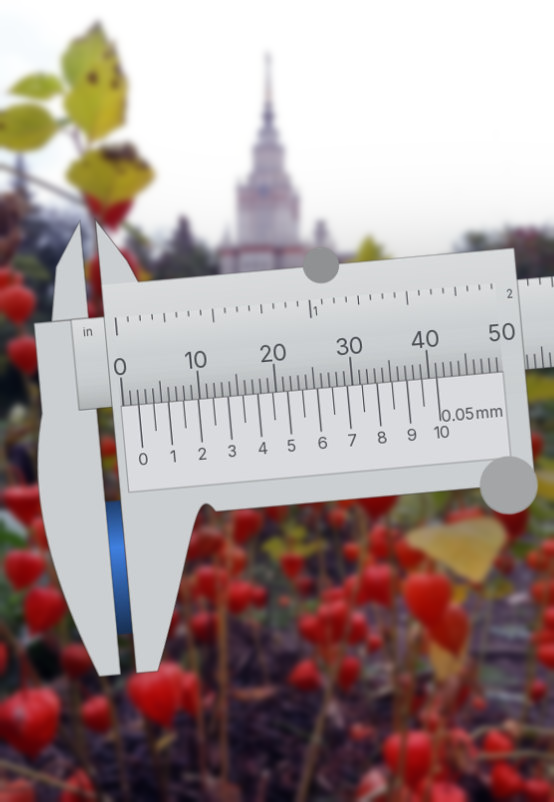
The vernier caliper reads 2.0 mm
